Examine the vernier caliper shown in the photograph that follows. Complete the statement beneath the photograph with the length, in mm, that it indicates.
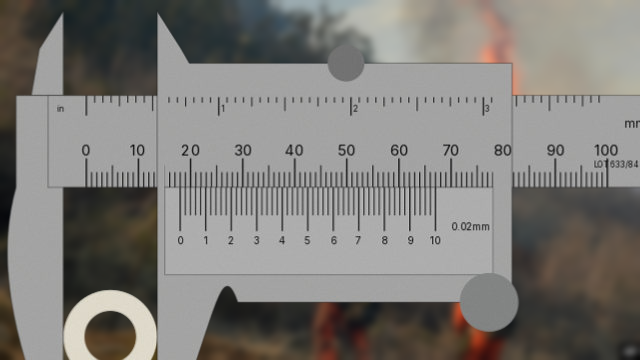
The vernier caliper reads 18.0 mm
